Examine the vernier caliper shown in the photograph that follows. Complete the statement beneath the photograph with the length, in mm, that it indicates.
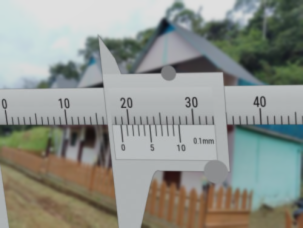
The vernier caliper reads 18.8 mm
